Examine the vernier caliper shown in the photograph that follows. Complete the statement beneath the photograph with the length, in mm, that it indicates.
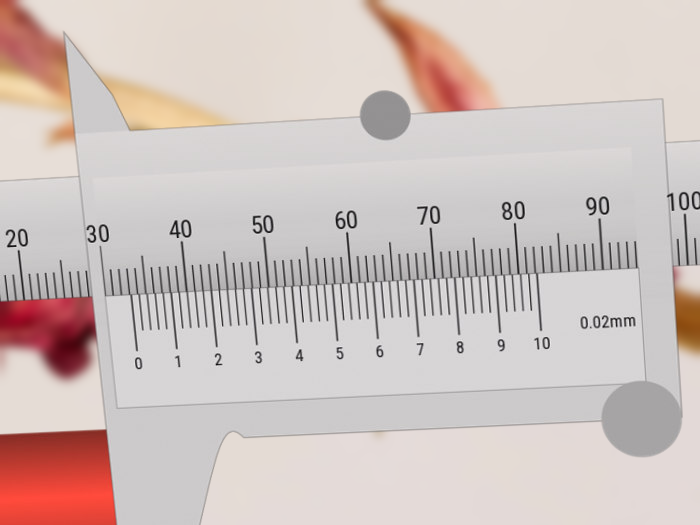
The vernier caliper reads 33.2 mm
